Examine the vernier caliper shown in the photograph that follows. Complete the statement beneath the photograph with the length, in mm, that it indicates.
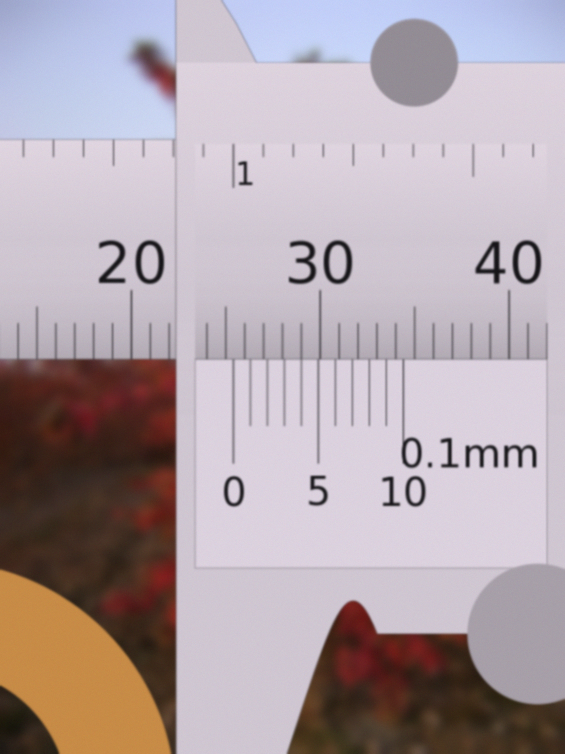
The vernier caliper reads 25.4 mm
